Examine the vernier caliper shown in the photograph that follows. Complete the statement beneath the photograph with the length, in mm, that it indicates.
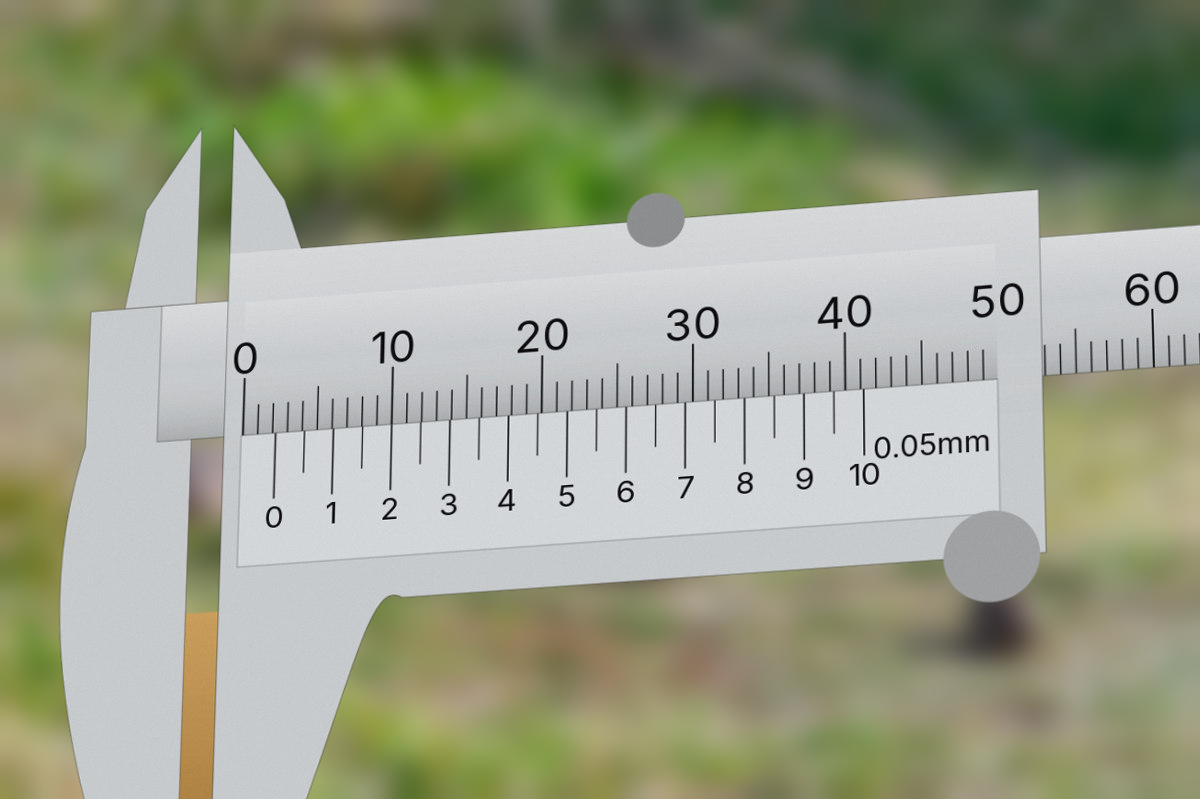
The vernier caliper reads 2.2 mm
